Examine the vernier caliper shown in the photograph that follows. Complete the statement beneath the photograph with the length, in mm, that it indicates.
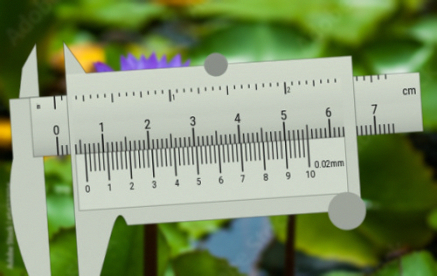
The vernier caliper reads 6.0 mm
